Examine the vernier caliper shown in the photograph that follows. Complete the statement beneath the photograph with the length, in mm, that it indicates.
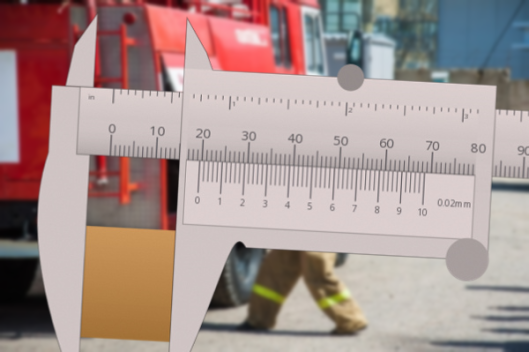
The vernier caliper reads 19.5 mm
